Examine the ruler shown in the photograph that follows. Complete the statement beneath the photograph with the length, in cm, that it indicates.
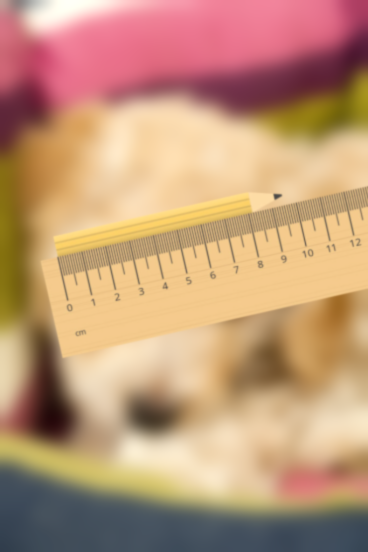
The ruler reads 9.5 cm
